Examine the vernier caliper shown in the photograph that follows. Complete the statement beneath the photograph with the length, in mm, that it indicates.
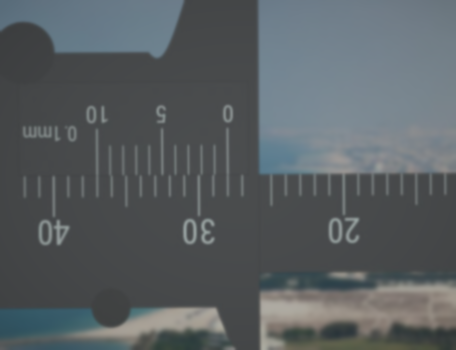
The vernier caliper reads 28.0 mm
